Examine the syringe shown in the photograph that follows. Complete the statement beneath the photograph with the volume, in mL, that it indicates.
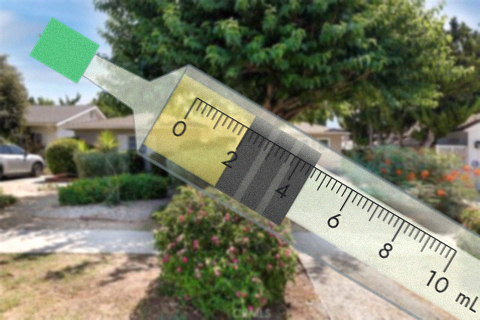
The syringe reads 2 mL
